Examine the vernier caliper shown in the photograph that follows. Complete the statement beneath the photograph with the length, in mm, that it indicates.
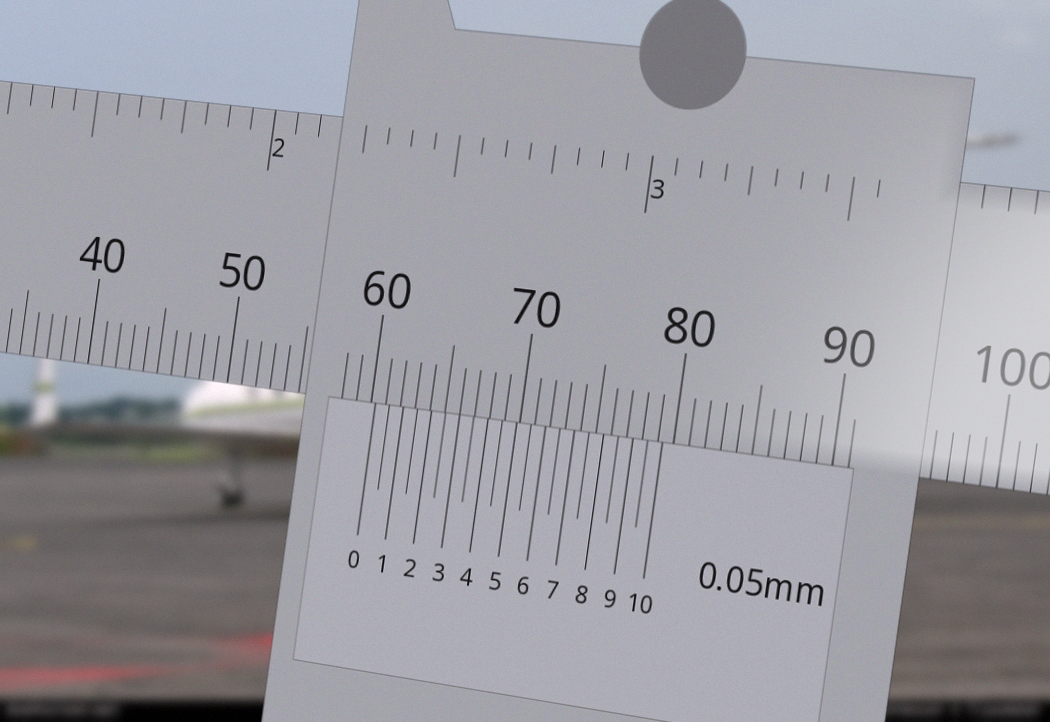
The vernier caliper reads 60.3 mm
